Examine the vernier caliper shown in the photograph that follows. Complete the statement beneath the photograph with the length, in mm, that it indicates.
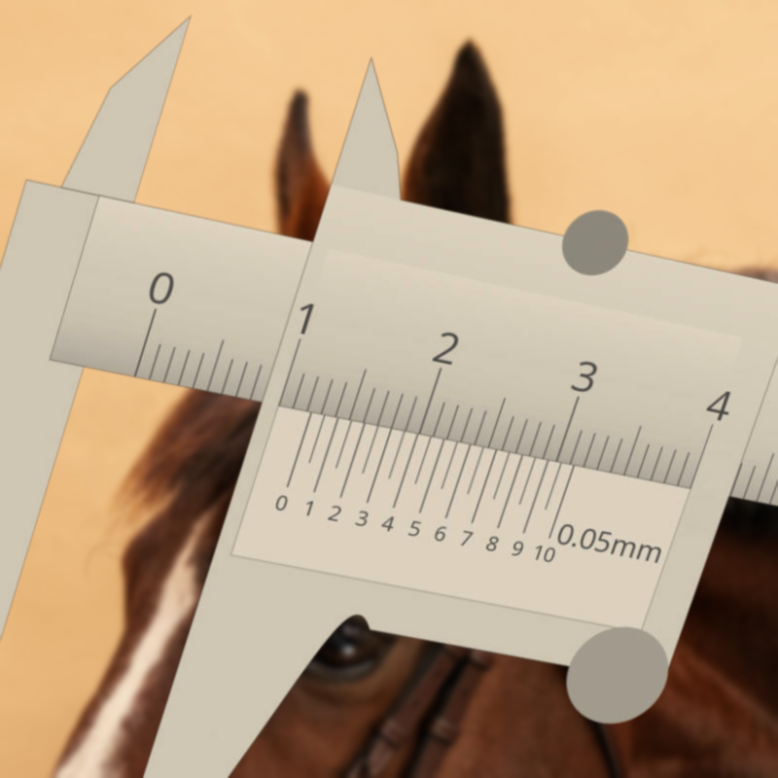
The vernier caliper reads 12.3 mm
